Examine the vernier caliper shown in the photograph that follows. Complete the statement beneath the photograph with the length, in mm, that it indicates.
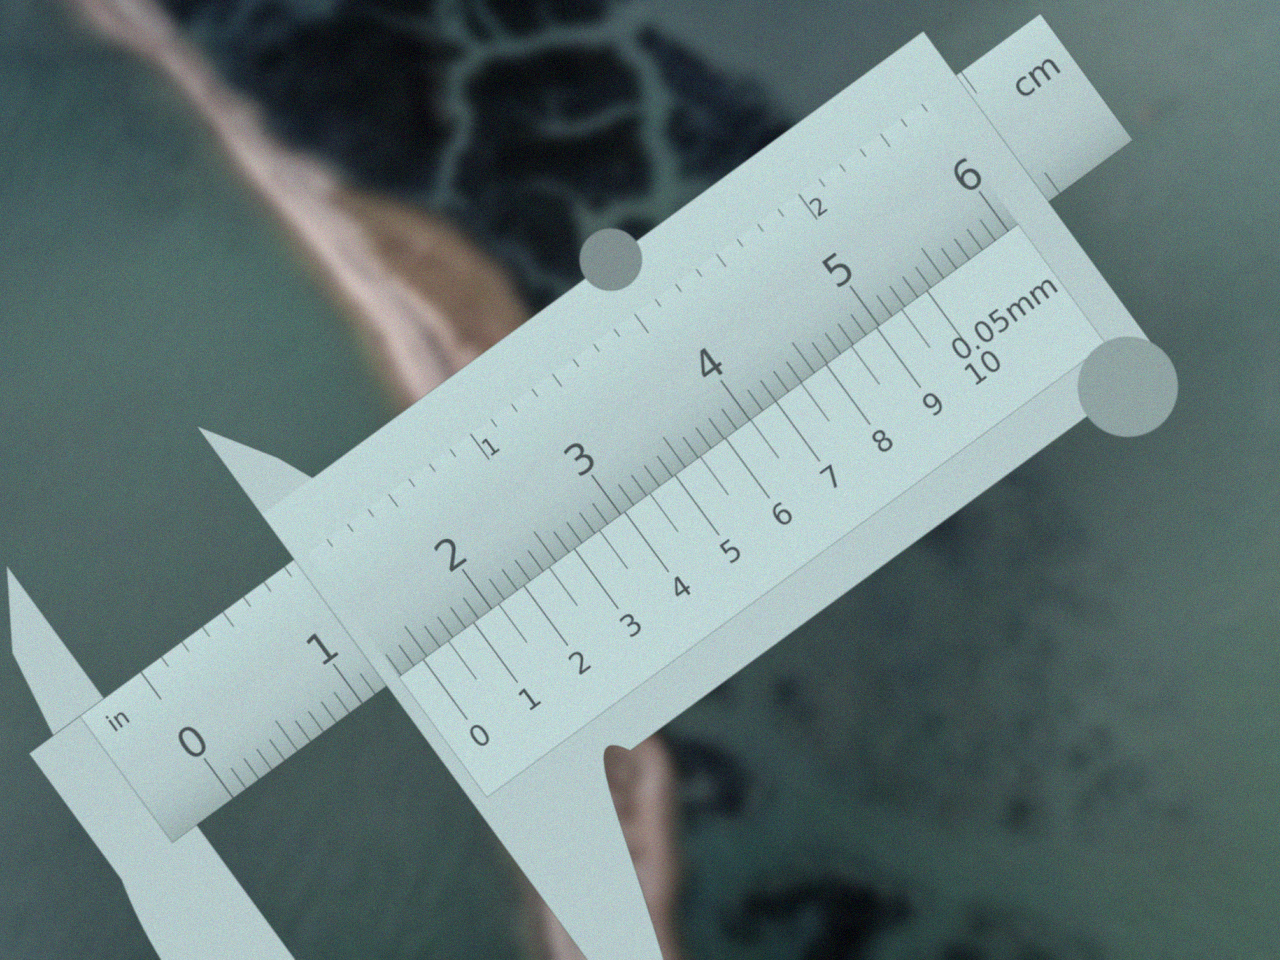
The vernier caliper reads 14.7 mm
